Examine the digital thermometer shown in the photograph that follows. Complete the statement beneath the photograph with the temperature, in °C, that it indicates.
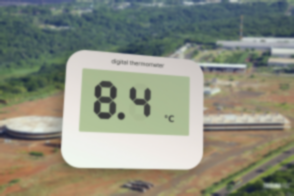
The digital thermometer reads 8.4 °C
